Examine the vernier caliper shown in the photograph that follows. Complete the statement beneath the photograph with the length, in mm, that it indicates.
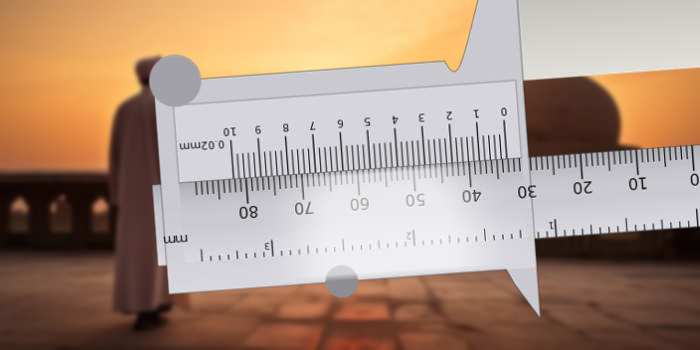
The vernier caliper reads 33.2 mm
